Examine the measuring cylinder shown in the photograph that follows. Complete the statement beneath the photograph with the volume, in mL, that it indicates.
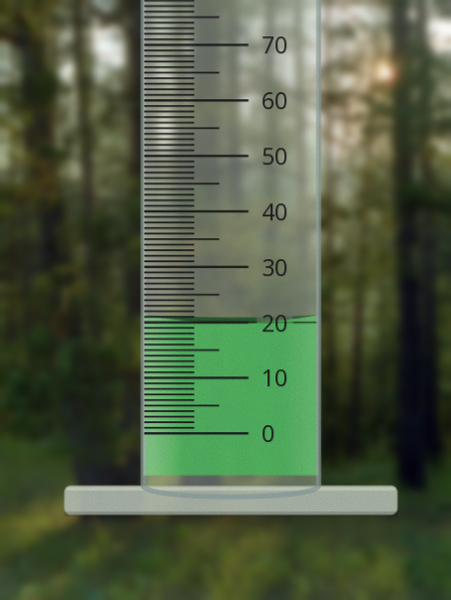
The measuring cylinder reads 20 mL
